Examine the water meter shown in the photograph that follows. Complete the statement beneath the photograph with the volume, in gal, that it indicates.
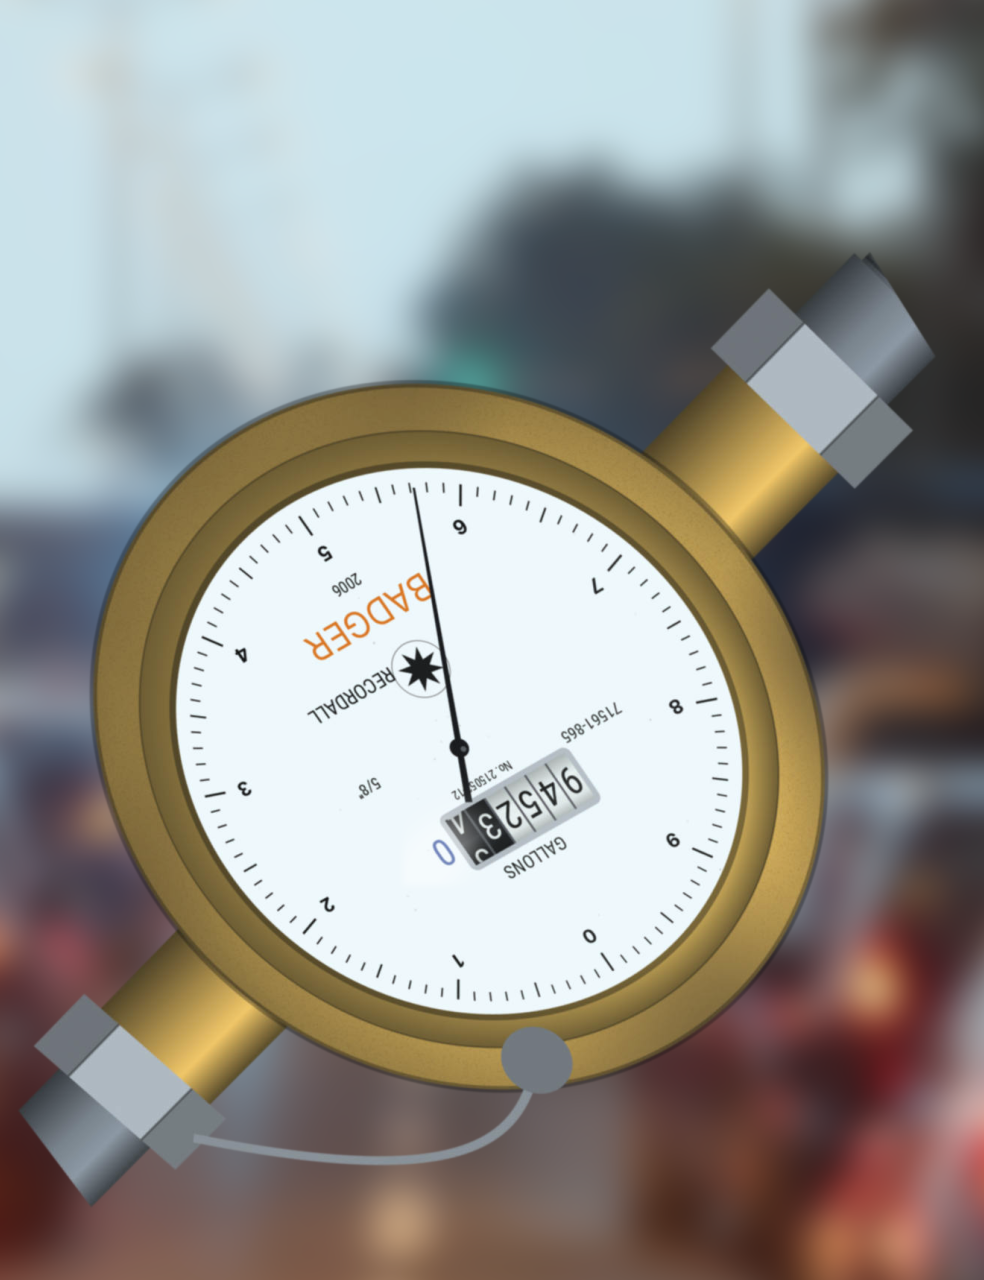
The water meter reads 9452335.7 gal
